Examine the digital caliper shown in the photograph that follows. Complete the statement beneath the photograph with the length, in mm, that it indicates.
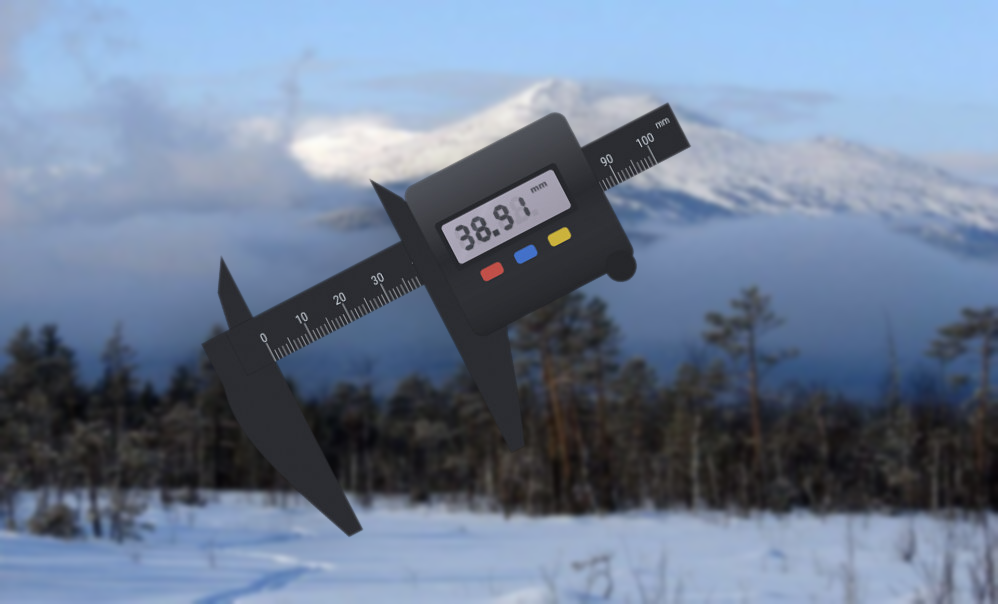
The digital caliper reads 38.91 mm
